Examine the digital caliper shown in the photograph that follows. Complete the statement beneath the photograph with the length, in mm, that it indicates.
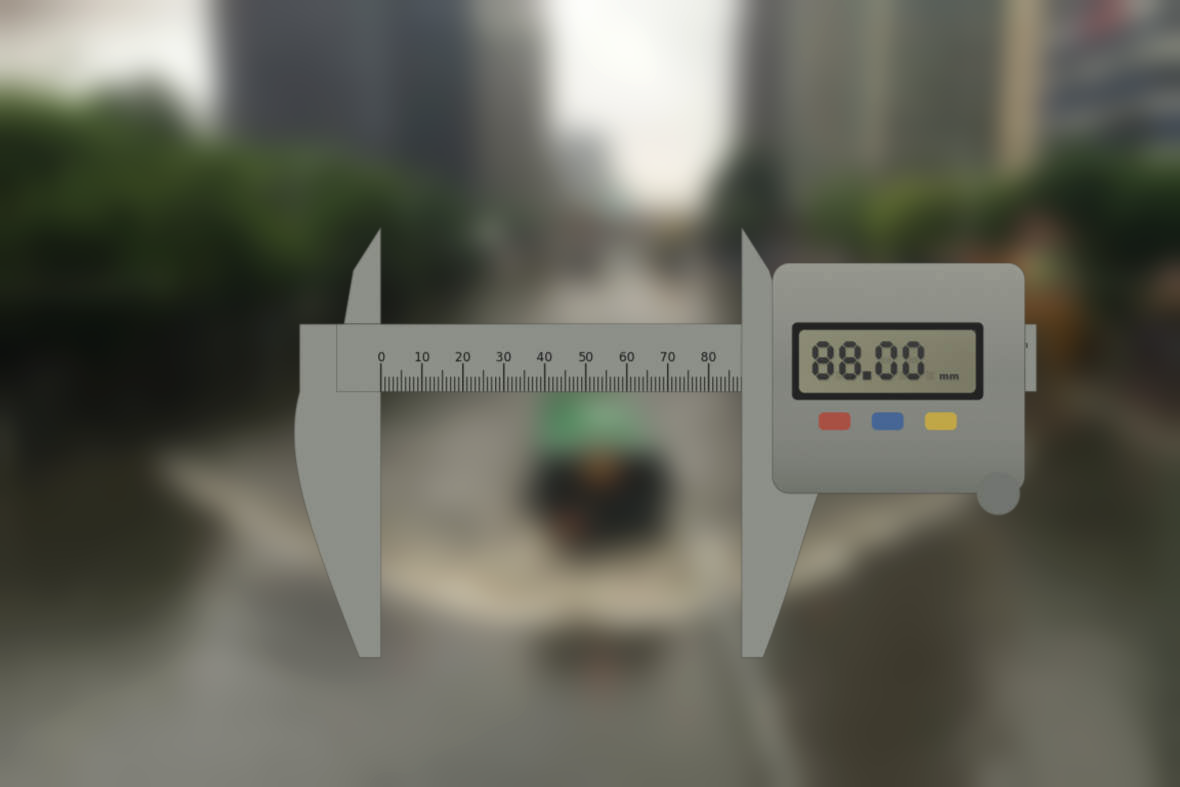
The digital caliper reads 88.00 mm
